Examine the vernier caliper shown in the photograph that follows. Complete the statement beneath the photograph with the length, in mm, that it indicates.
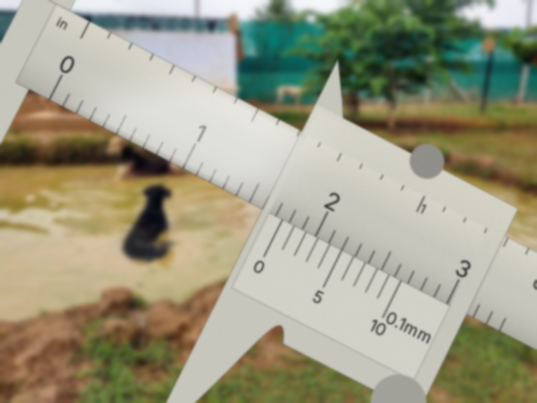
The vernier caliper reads 17.5 mm
